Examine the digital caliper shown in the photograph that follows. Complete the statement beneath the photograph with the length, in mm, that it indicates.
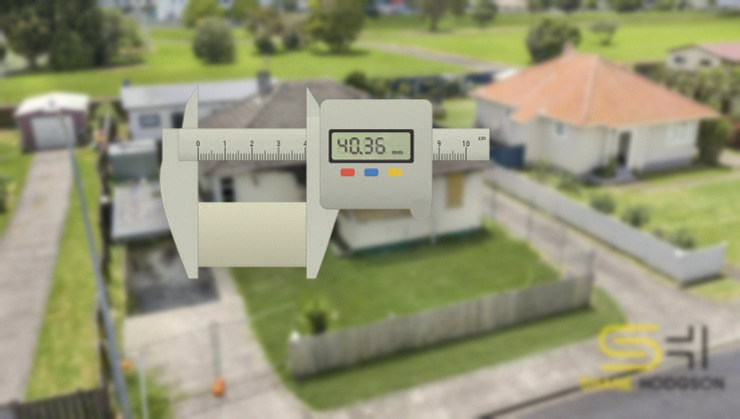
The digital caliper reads 40.36 mm
